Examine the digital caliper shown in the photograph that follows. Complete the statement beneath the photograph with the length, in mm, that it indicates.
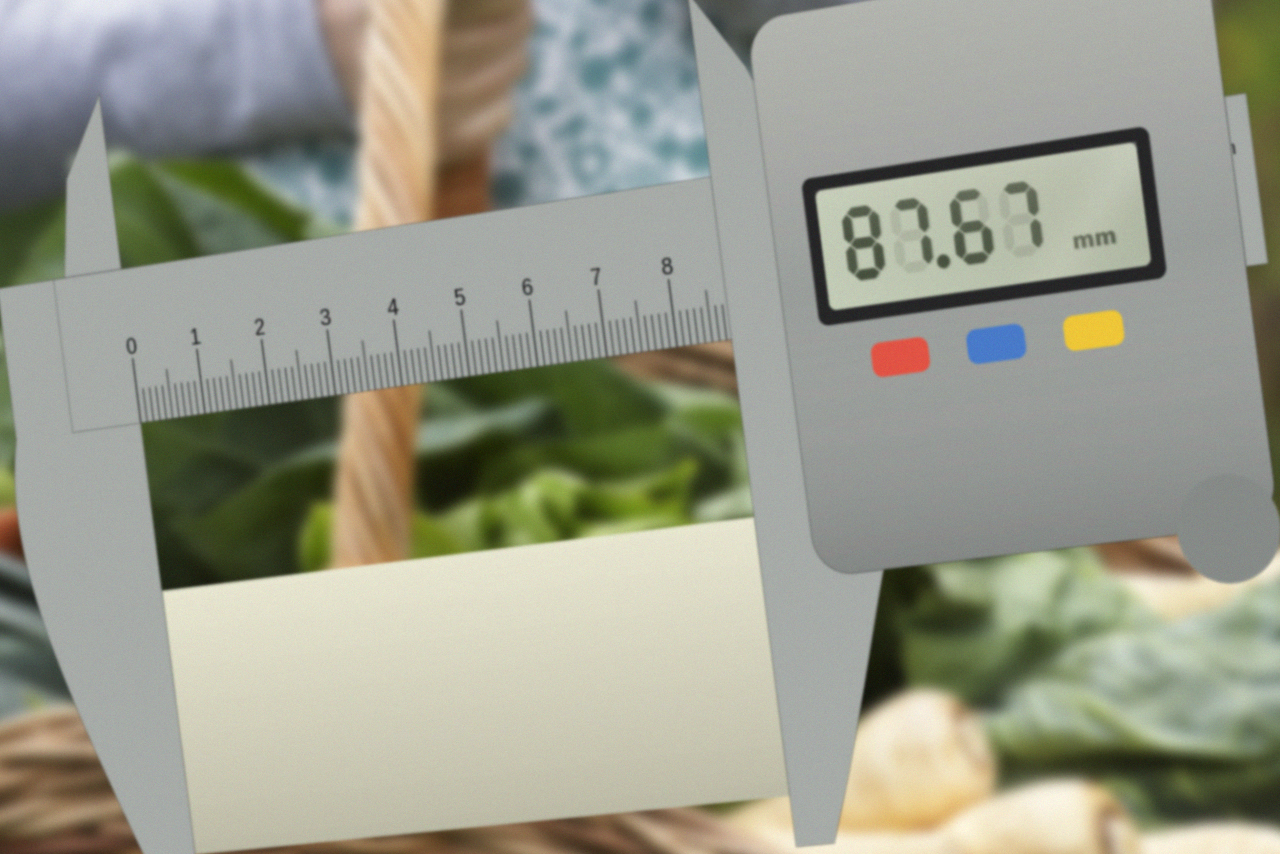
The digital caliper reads 87.67 mm
